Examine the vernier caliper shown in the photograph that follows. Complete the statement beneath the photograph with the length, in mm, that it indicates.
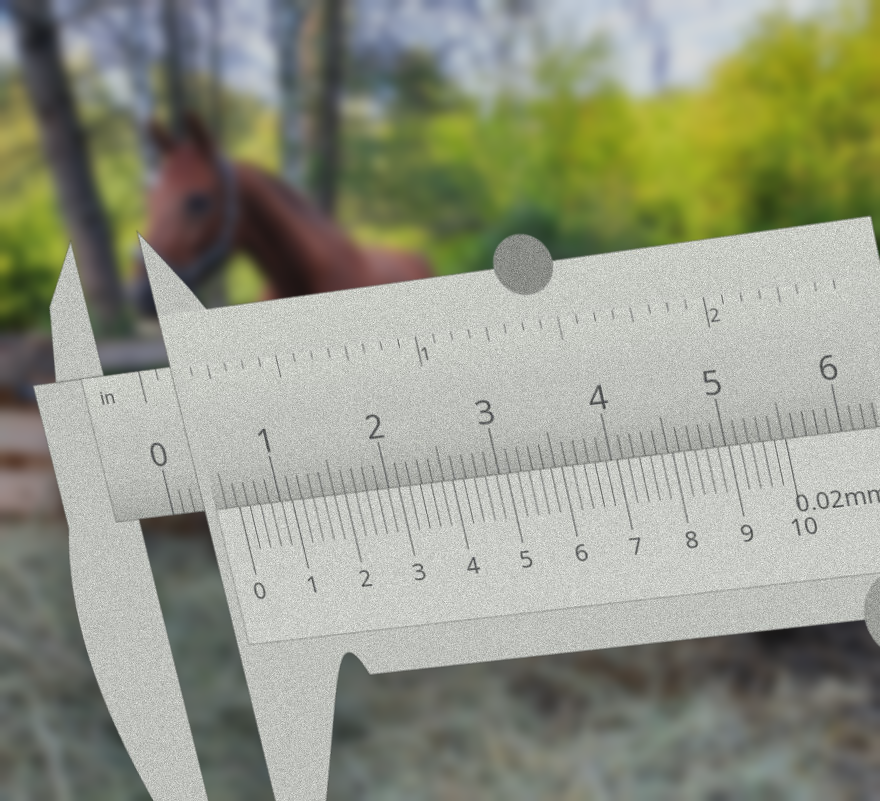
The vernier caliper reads 6.2 mm
